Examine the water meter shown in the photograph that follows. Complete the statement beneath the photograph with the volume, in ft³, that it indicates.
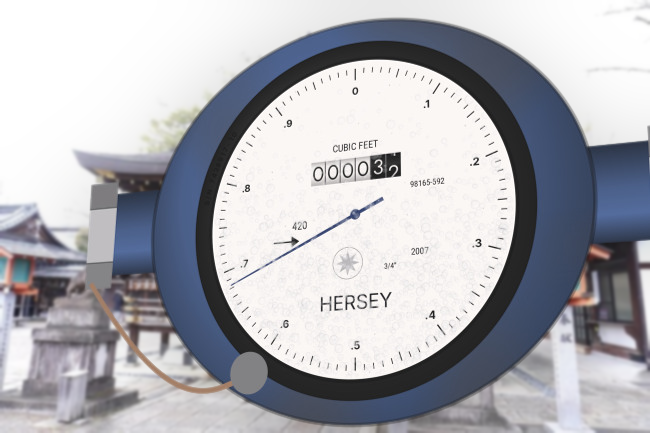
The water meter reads 31.68 ft³
